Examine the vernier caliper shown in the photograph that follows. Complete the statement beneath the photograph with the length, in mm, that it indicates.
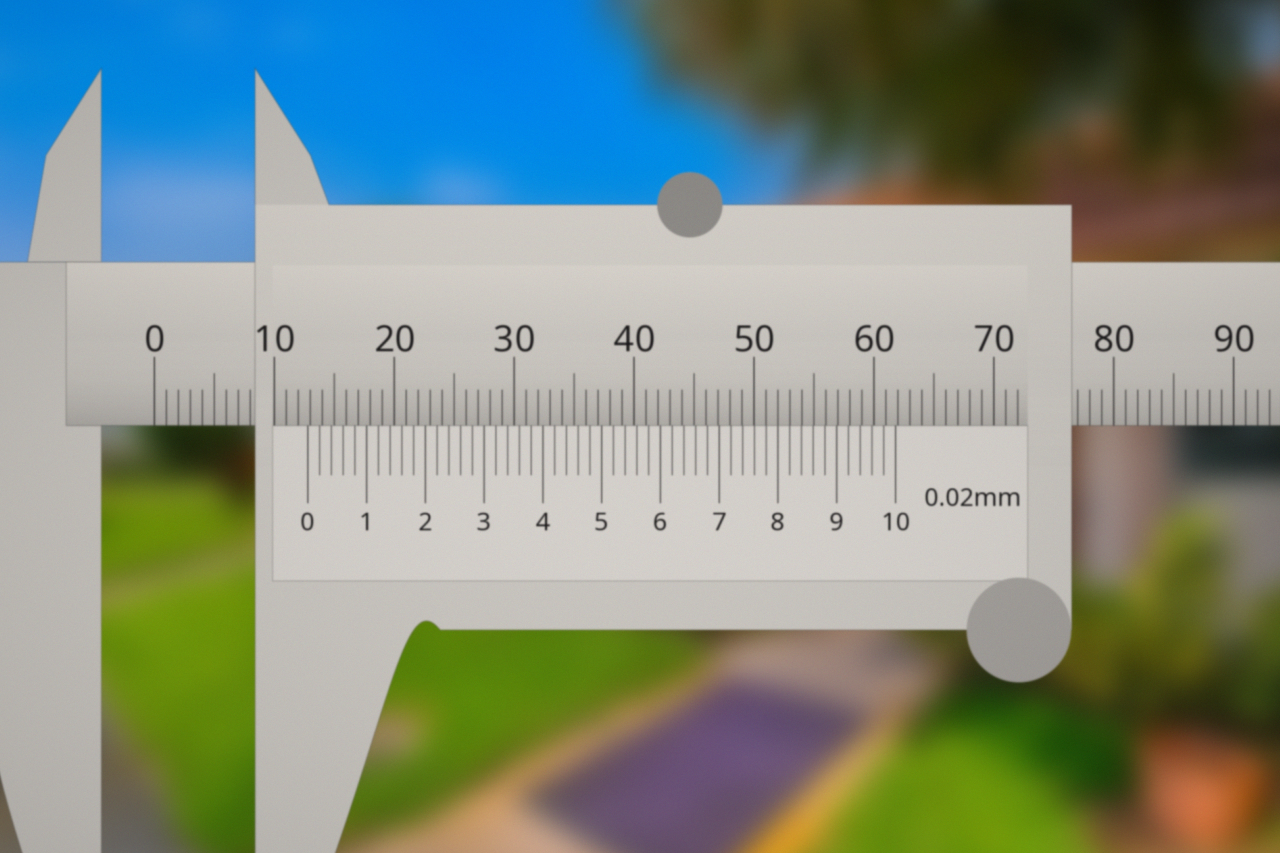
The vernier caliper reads 12.8 mm
